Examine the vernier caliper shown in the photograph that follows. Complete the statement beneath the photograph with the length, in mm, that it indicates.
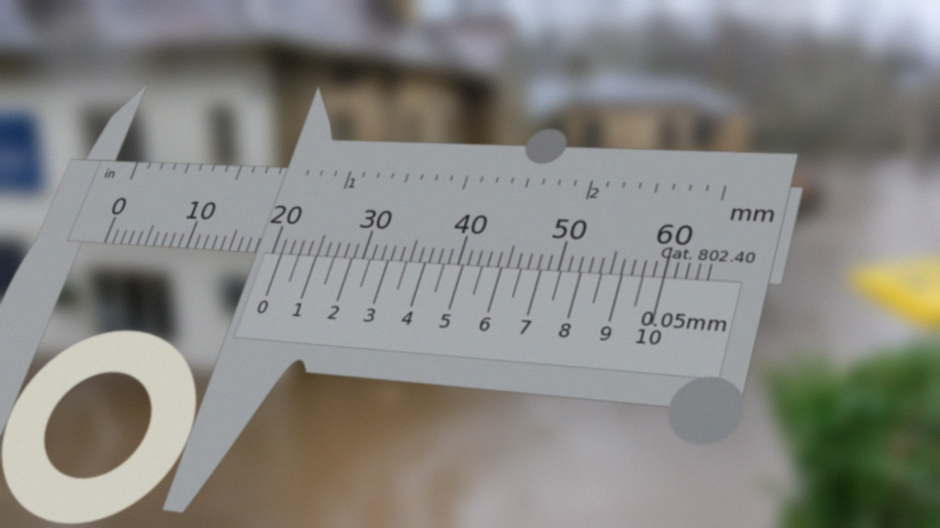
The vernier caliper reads 21.0 mm
